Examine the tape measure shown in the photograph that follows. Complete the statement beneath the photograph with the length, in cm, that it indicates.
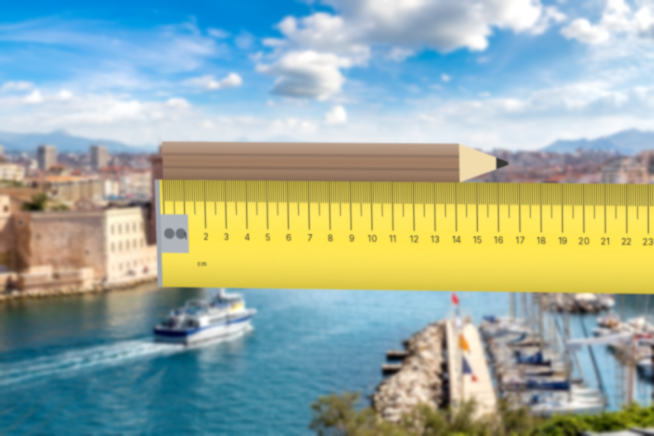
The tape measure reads 16.5 cm
